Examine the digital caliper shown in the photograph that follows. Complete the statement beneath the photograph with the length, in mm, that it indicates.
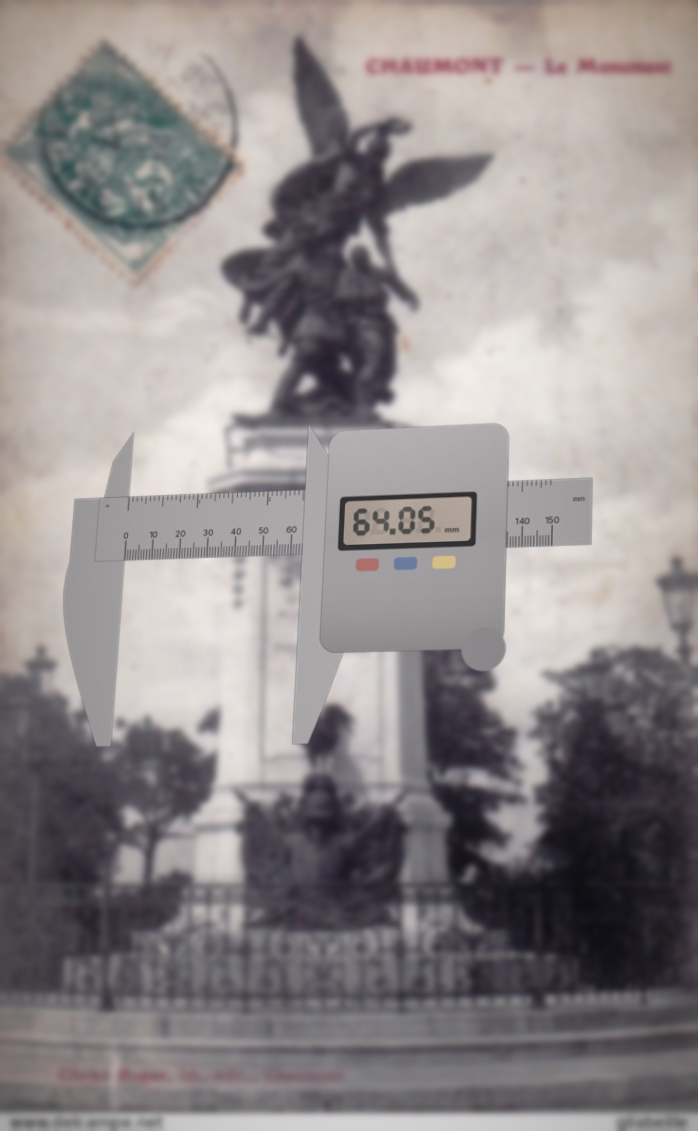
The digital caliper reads 64.05 mm
